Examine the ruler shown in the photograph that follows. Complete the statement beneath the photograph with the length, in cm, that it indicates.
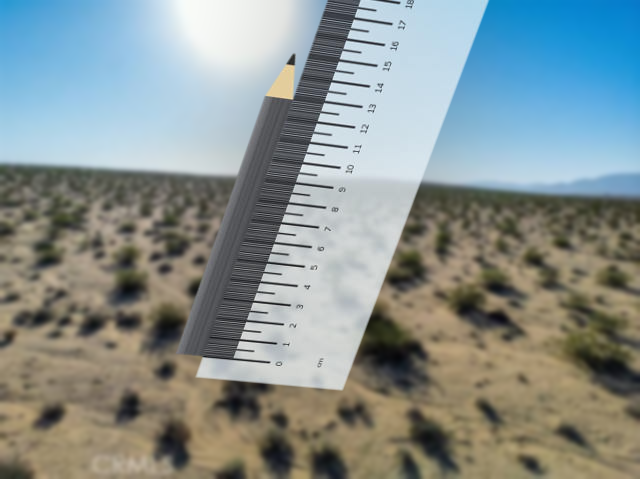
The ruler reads 15 cm
